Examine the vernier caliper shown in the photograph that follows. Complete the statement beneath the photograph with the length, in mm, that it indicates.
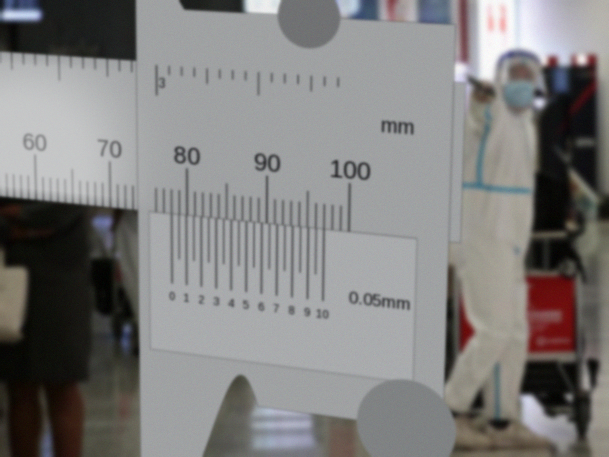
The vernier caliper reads 78.0 mm
